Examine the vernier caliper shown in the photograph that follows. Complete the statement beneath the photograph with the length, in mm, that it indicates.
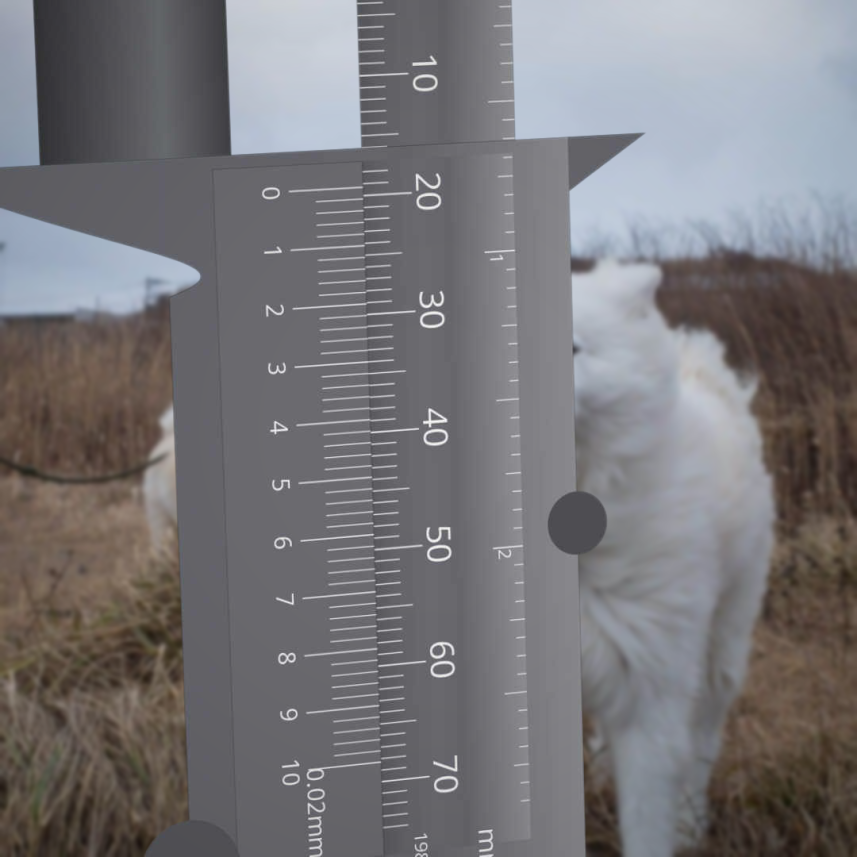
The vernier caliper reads 19.3 mm
